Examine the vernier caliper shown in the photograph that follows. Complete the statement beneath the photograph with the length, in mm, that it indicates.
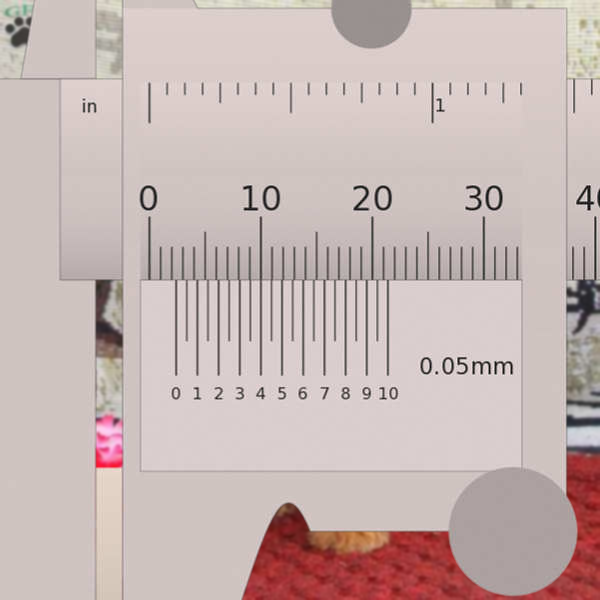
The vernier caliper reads 2.4 mm
